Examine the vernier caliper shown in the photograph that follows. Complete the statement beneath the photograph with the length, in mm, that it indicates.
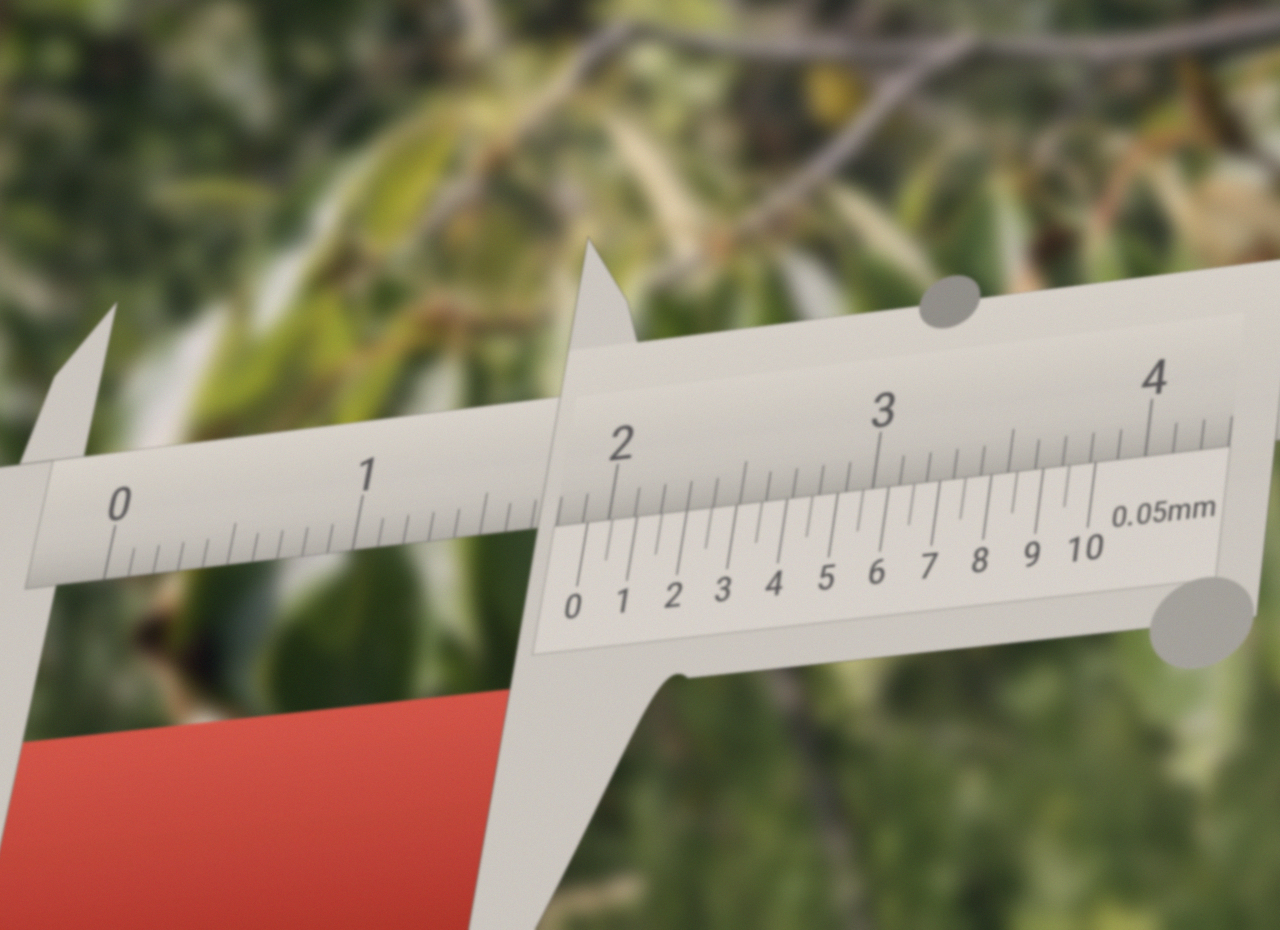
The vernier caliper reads 19.2 mm
